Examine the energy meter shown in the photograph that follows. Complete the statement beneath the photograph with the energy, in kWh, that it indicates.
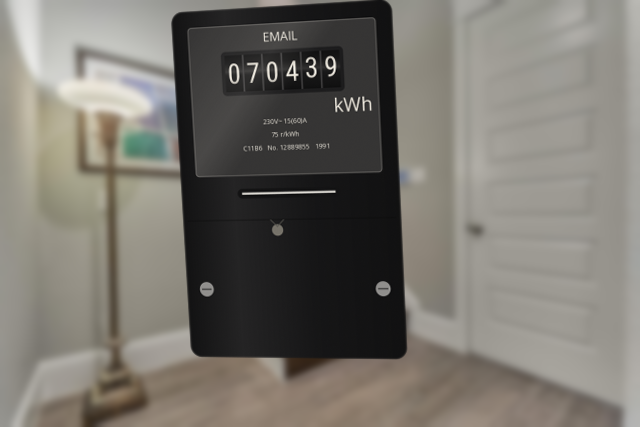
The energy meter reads 70439 kWh
